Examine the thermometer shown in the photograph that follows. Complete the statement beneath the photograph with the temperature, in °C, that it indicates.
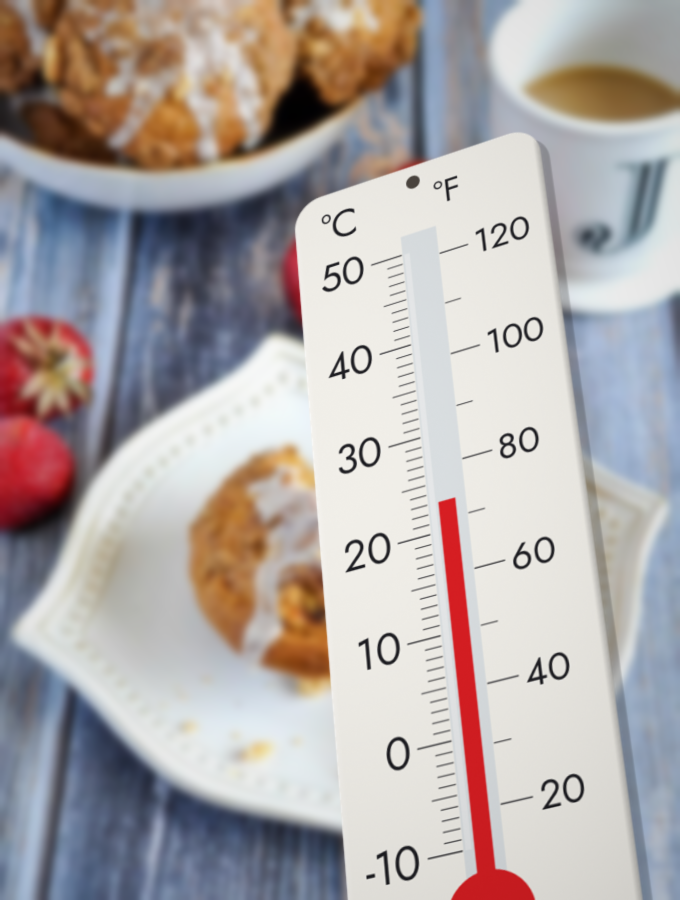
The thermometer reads 23 °C
